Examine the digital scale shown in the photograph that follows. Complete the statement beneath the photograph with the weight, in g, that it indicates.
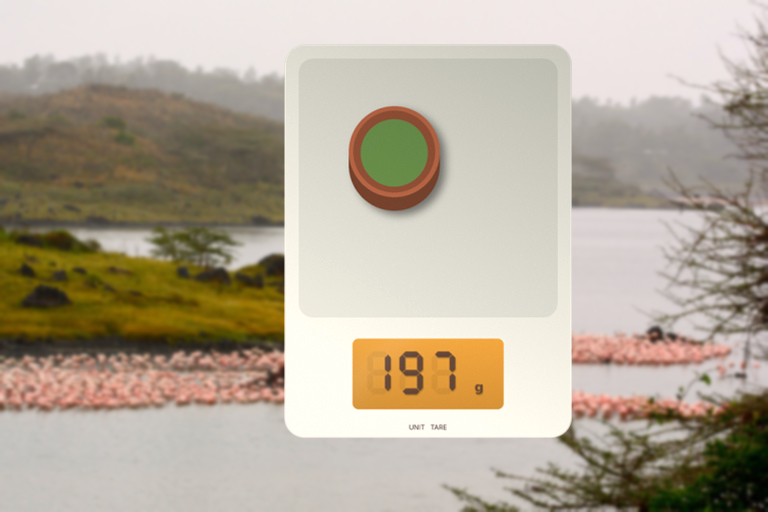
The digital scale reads 197 g
